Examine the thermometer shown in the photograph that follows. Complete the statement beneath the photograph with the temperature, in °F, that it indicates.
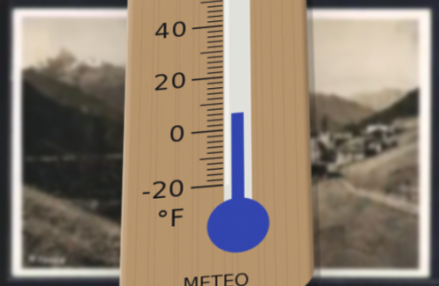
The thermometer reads 6 °F
